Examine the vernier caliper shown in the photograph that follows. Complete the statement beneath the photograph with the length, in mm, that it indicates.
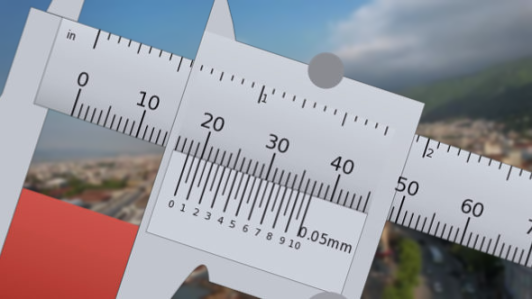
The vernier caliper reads 18.0 mm
